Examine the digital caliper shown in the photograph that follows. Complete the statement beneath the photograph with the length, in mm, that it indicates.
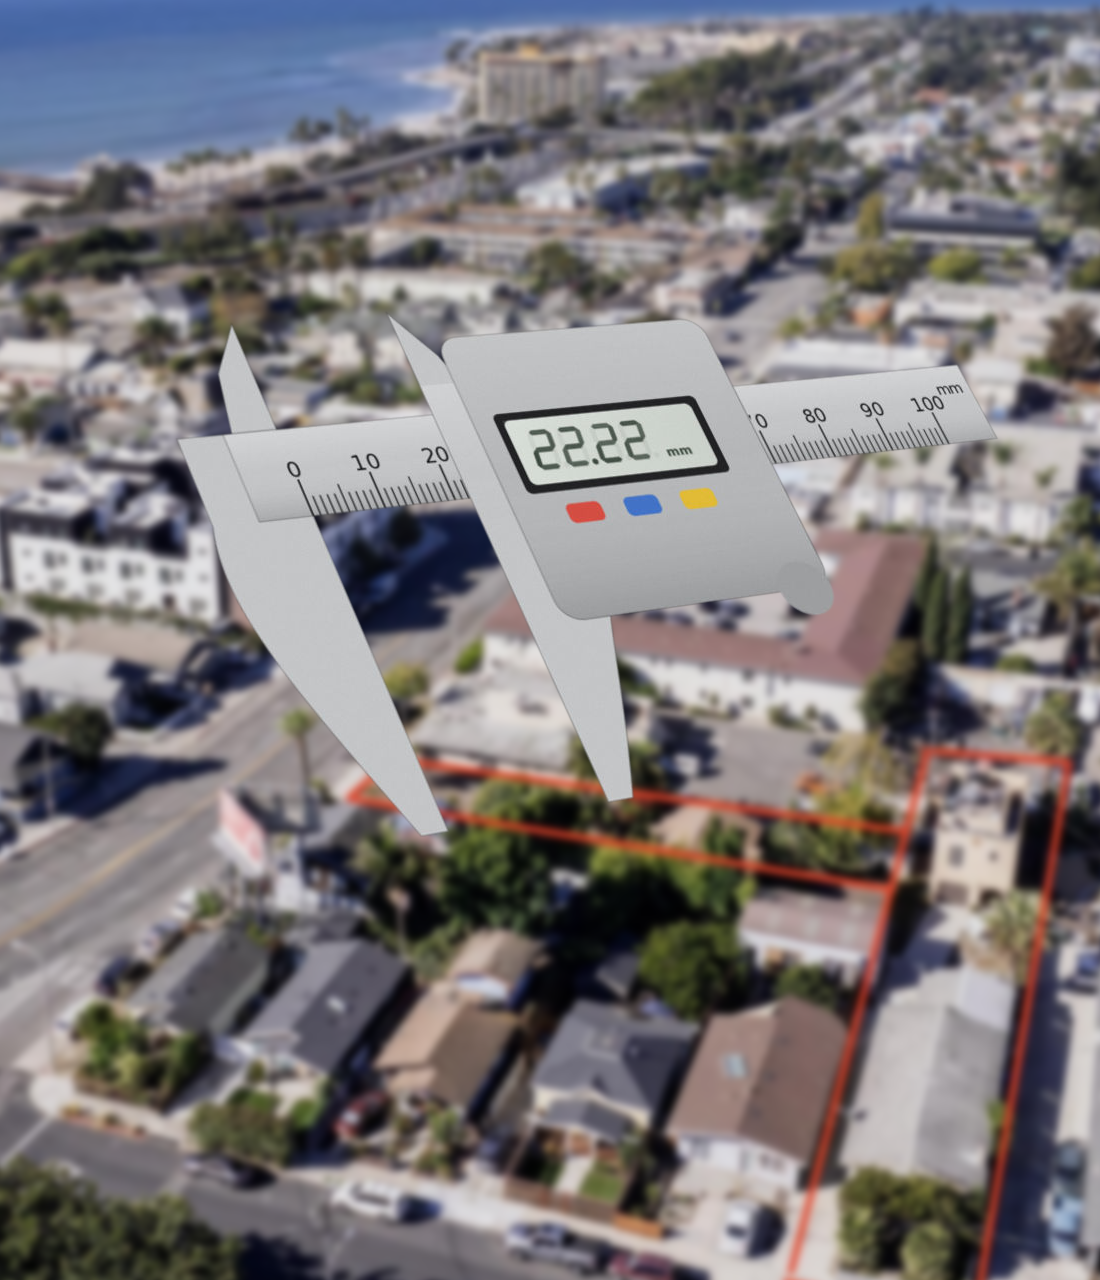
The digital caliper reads 22.22 mm
